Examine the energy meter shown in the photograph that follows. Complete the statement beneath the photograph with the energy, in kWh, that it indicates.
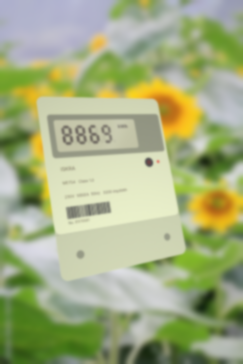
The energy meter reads 8869 kWh
